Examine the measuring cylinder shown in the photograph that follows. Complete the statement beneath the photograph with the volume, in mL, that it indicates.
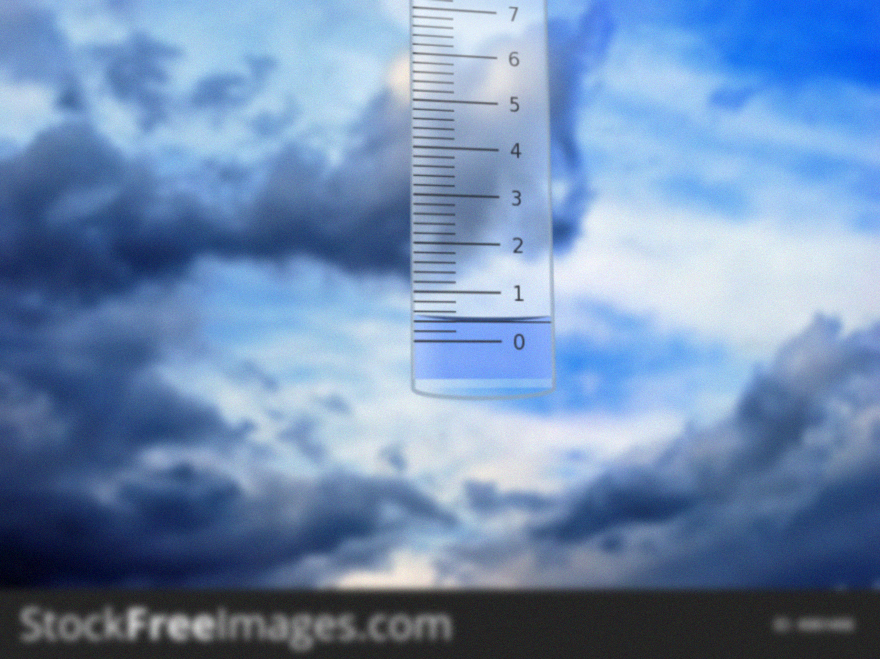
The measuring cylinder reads 0.4 mL
